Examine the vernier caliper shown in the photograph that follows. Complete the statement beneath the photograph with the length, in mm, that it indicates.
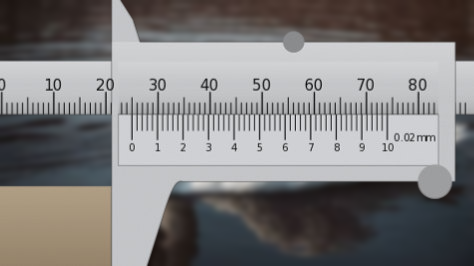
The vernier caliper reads 25.0 mm
